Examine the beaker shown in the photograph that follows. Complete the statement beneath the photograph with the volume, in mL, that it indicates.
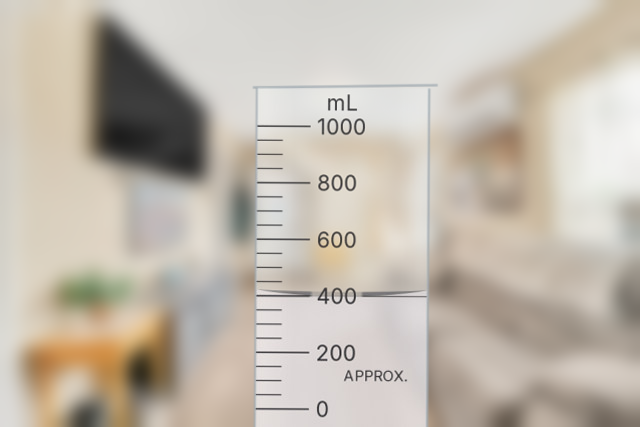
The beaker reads 400 mL
